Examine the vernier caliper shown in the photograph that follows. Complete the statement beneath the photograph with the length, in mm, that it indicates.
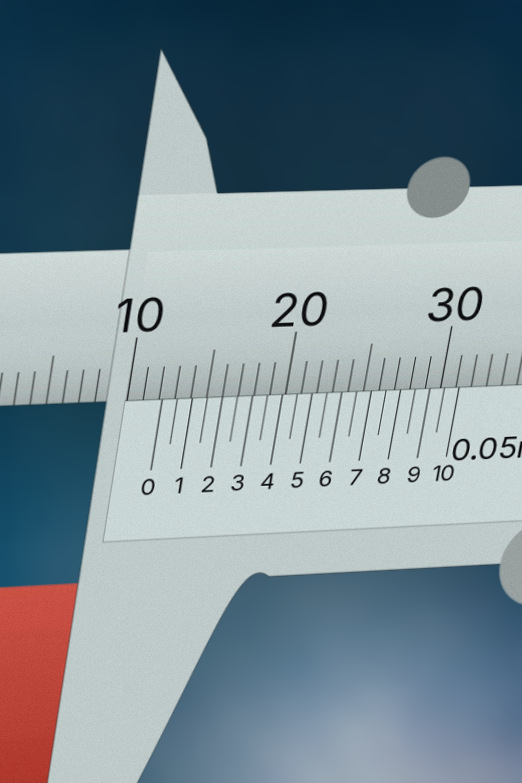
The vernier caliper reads 12.2 mm
